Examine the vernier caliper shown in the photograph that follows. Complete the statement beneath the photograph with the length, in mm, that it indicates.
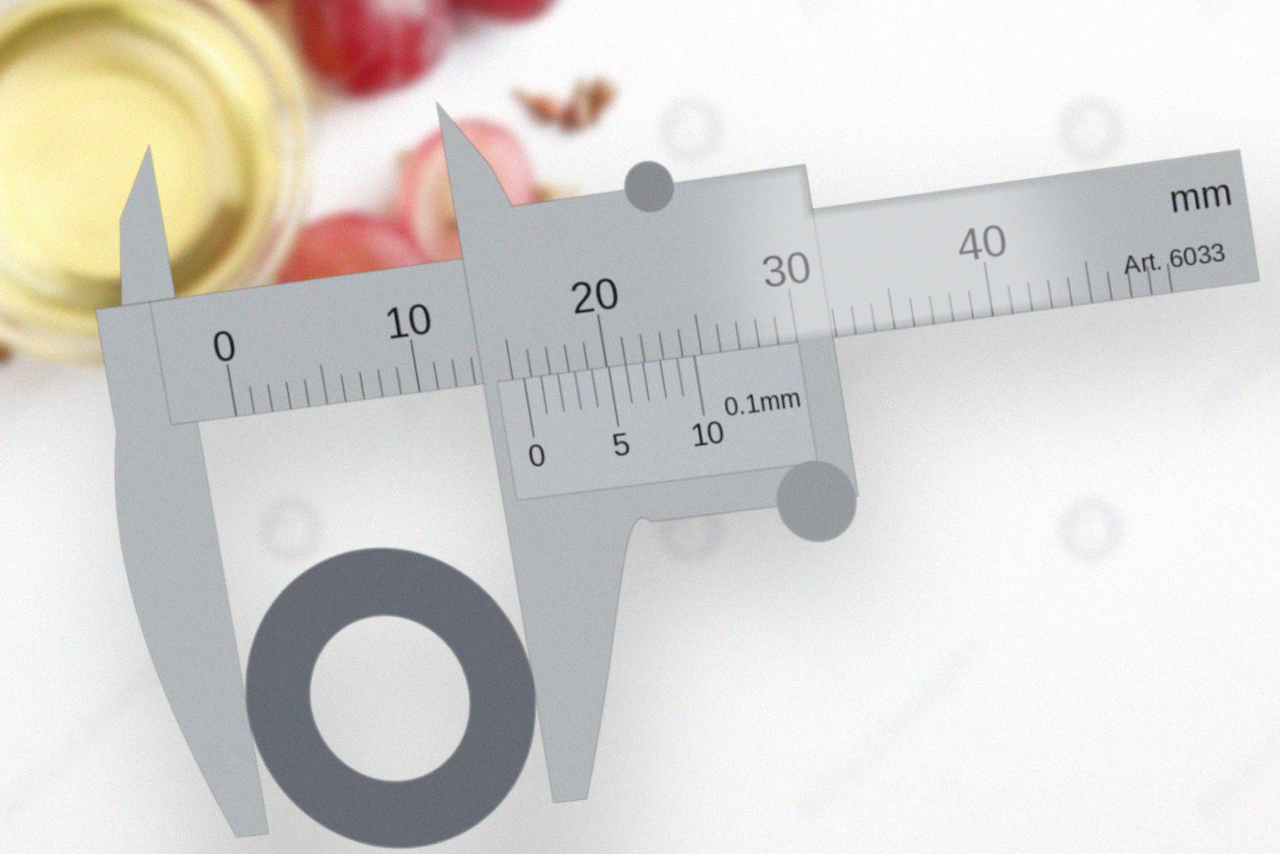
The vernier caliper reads 15.6 mm
